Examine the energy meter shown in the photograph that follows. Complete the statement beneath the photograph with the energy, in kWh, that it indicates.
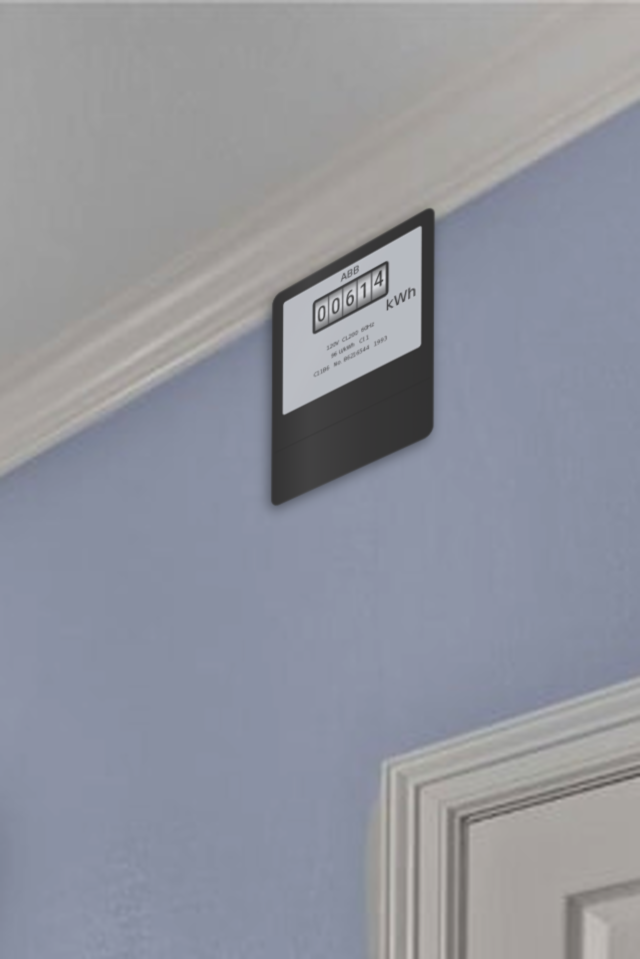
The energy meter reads 614 kWh
